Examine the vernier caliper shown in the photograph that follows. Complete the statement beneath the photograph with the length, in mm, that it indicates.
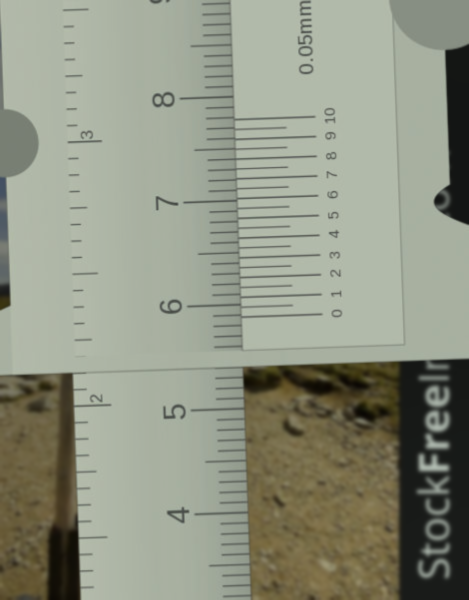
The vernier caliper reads 58.8 mm
